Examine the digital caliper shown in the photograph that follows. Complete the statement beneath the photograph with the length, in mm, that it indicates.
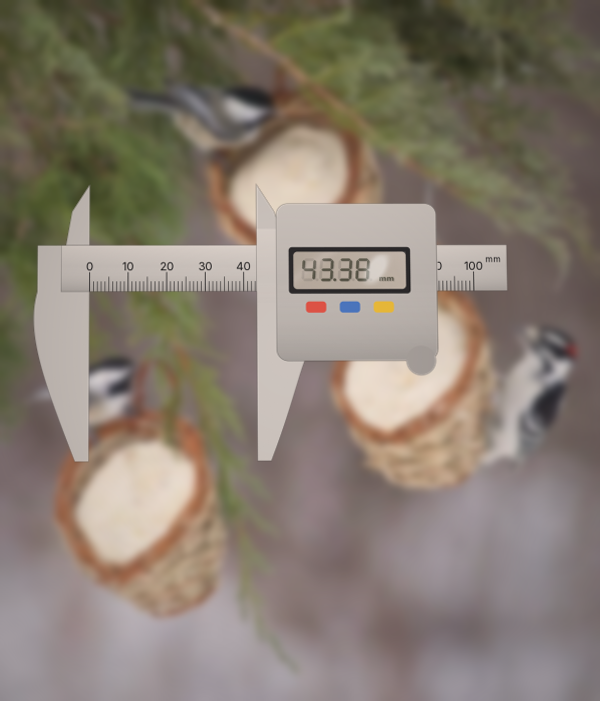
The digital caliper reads 43.38 mm
